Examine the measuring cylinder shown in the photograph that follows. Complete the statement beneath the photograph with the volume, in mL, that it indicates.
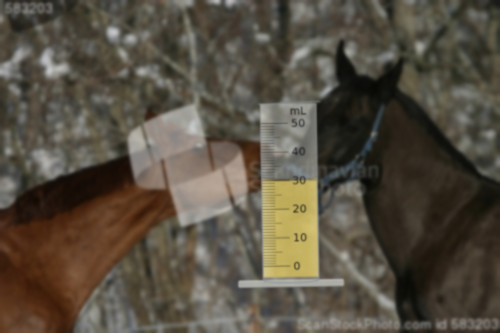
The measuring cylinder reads 30 mL
